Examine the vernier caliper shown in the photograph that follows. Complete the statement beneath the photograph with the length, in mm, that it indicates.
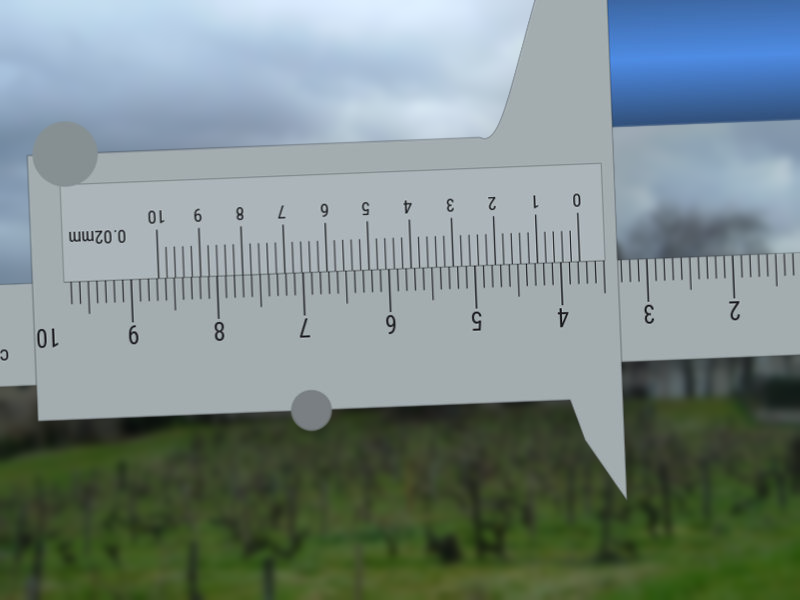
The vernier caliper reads 37.8 mm
